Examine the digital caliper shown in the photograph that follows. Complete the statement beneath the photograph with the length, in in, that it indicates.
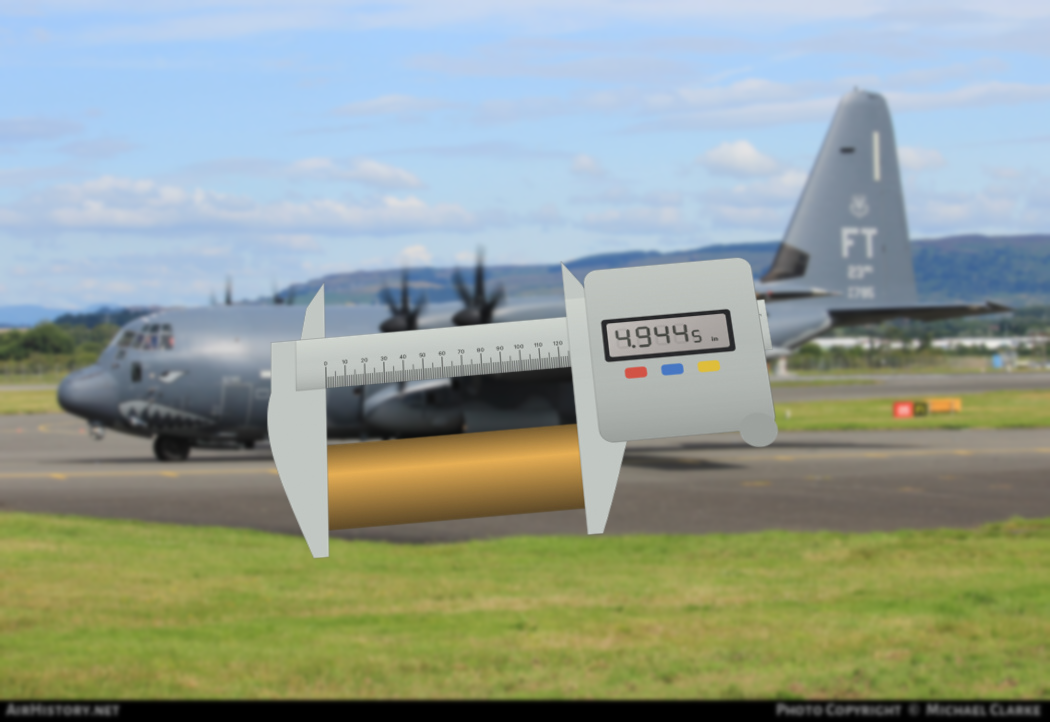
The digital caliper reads 4.9445 in
